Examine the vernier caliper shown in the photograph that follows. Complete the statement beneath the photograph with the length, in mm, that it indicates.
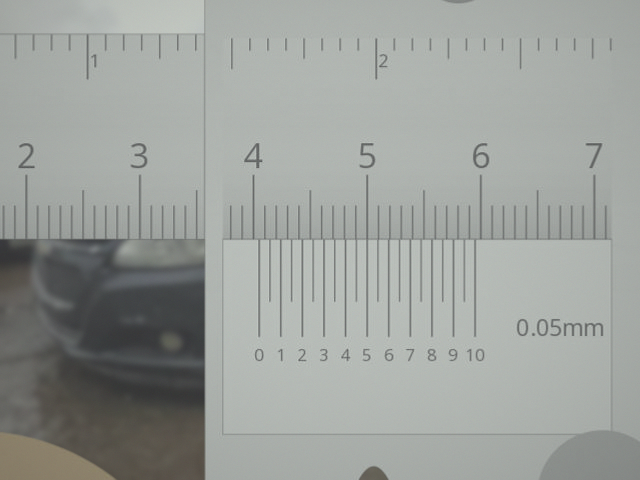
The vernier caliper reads 40.5 mm
